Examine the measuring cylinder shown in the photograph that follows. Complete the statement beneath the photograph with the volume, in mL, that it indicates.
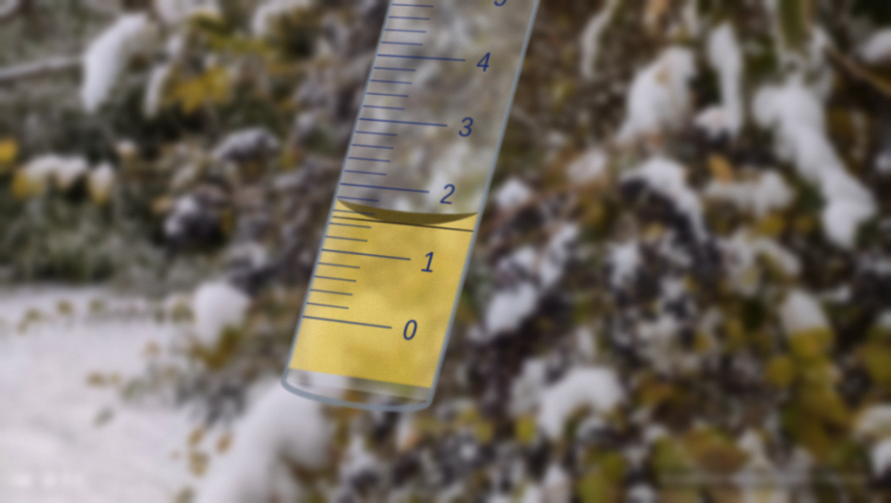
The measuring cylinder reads 1.5 mL
